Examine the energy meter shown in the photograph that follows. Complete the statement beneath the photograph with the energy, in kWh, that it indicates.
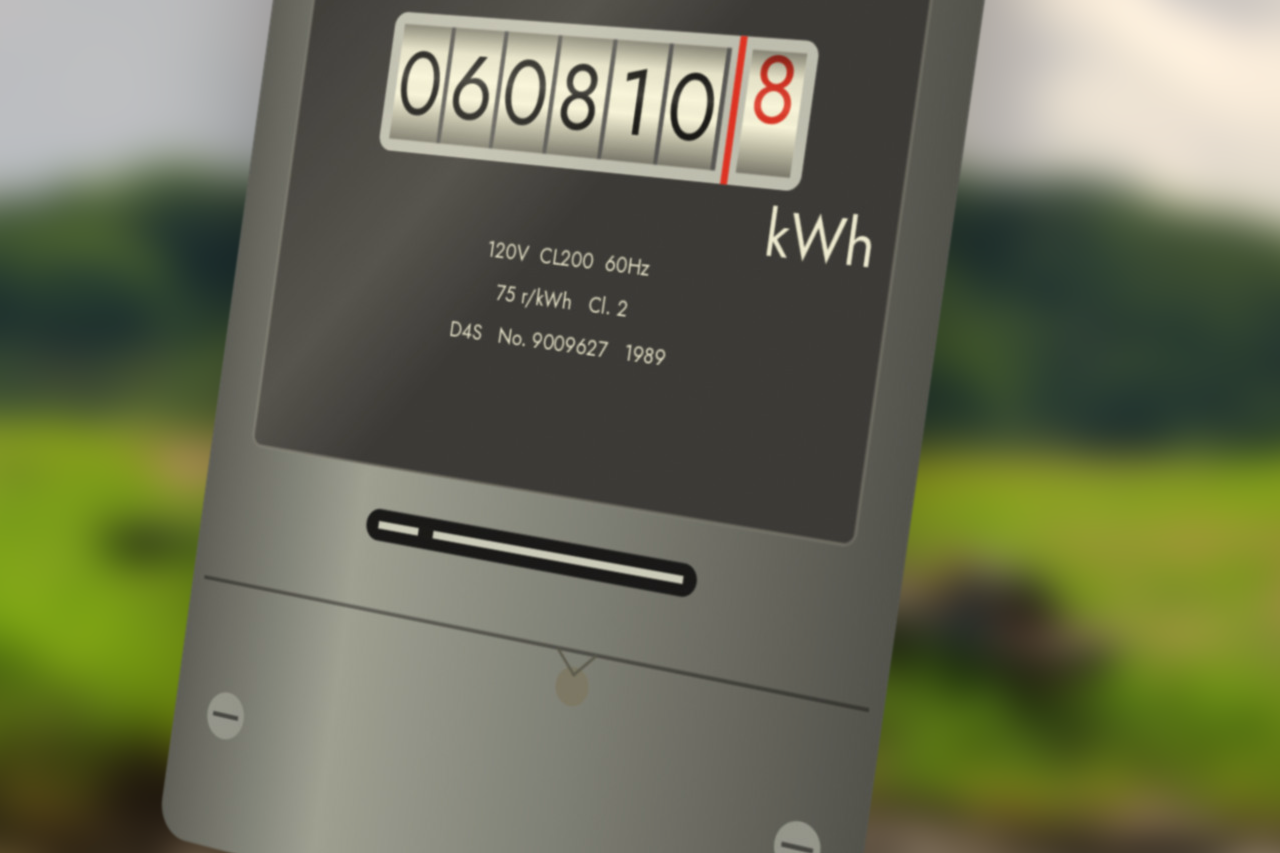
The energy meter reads 60810.8 kWh
